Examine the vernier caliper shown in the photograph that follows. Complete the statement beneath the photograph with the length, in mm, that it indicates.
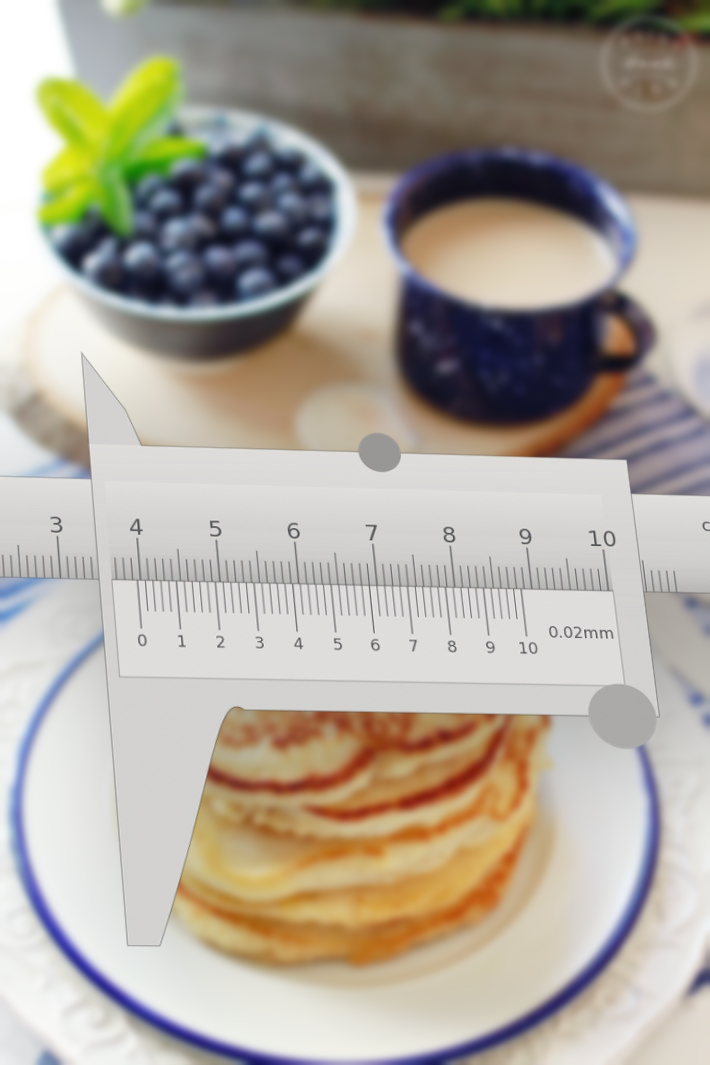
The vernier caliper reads 39.6 mm
